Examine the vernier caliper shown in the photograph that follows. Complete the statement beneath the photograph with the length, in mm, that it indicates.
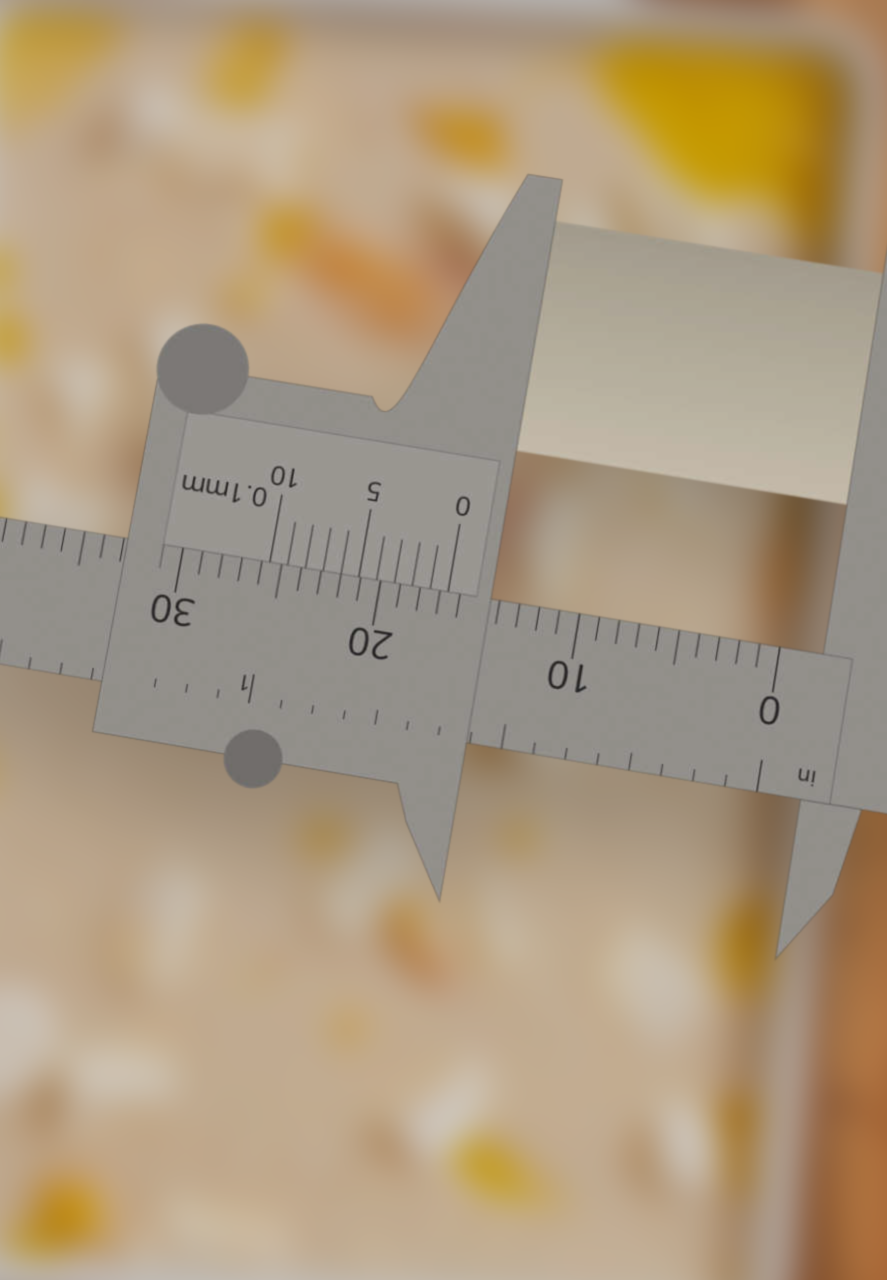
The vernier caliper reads 16.6 mm
